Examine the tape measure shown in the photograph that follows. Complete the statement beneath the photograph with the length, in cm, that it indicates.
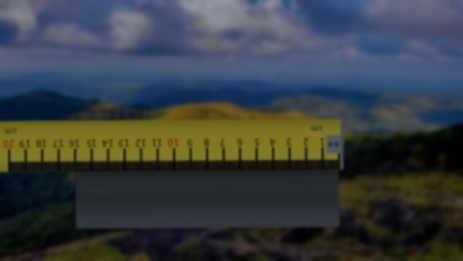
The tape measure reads 16 cm
